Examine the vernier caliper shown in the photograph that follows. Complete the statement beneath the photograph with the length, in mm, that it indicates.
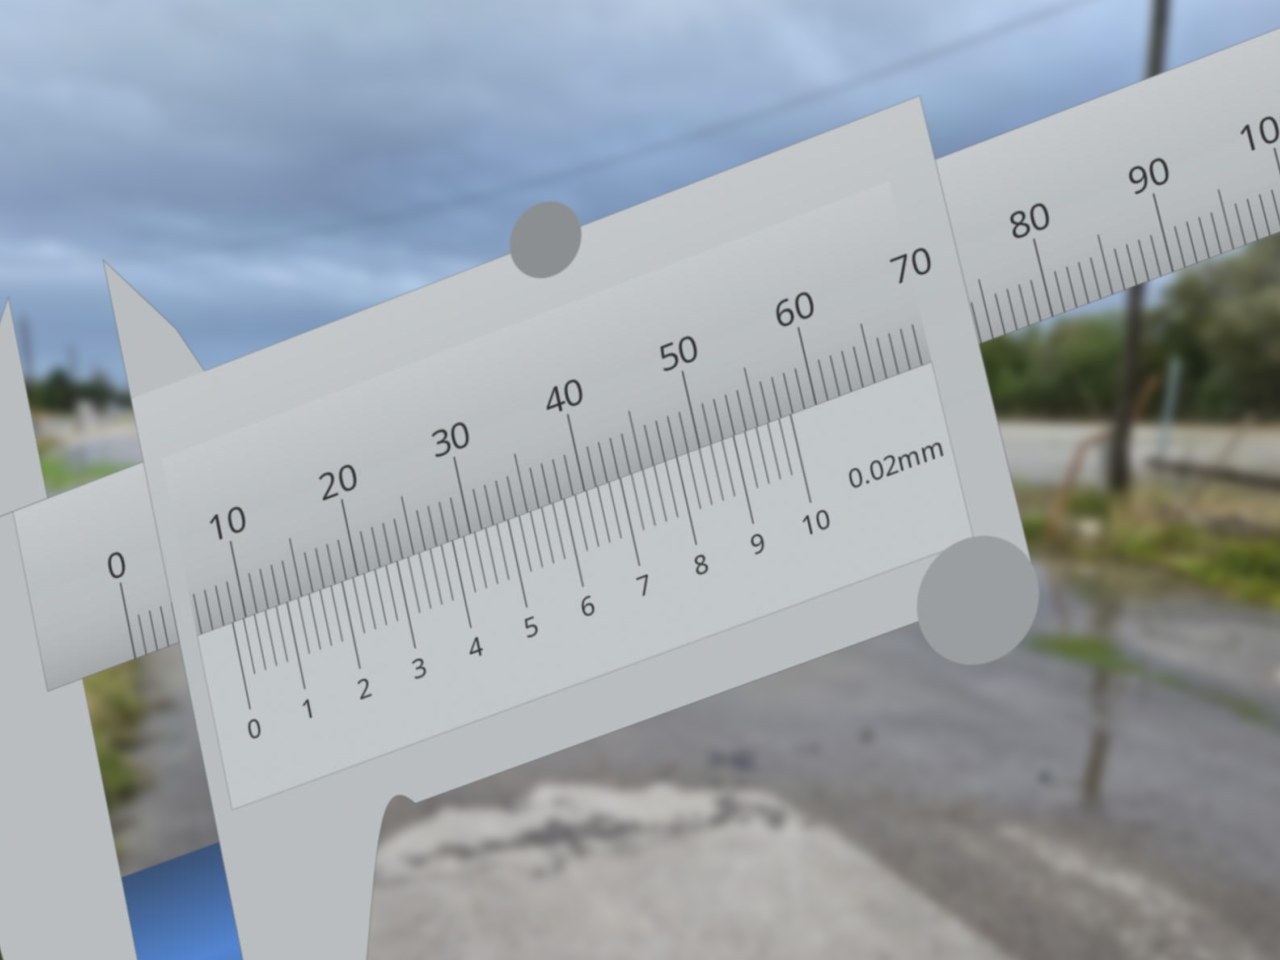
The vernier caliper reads 8.8 mm
